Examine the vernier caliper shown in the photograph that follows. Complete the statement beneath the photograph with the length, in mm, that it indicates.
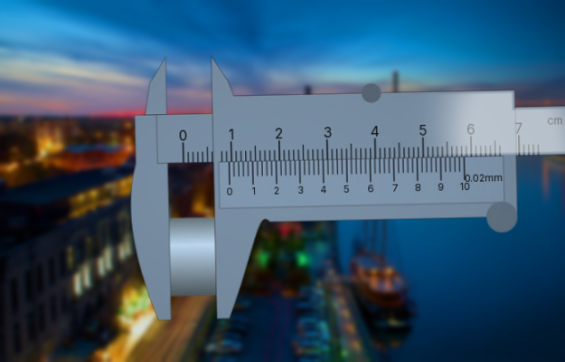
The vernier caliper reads 9.5 mm
